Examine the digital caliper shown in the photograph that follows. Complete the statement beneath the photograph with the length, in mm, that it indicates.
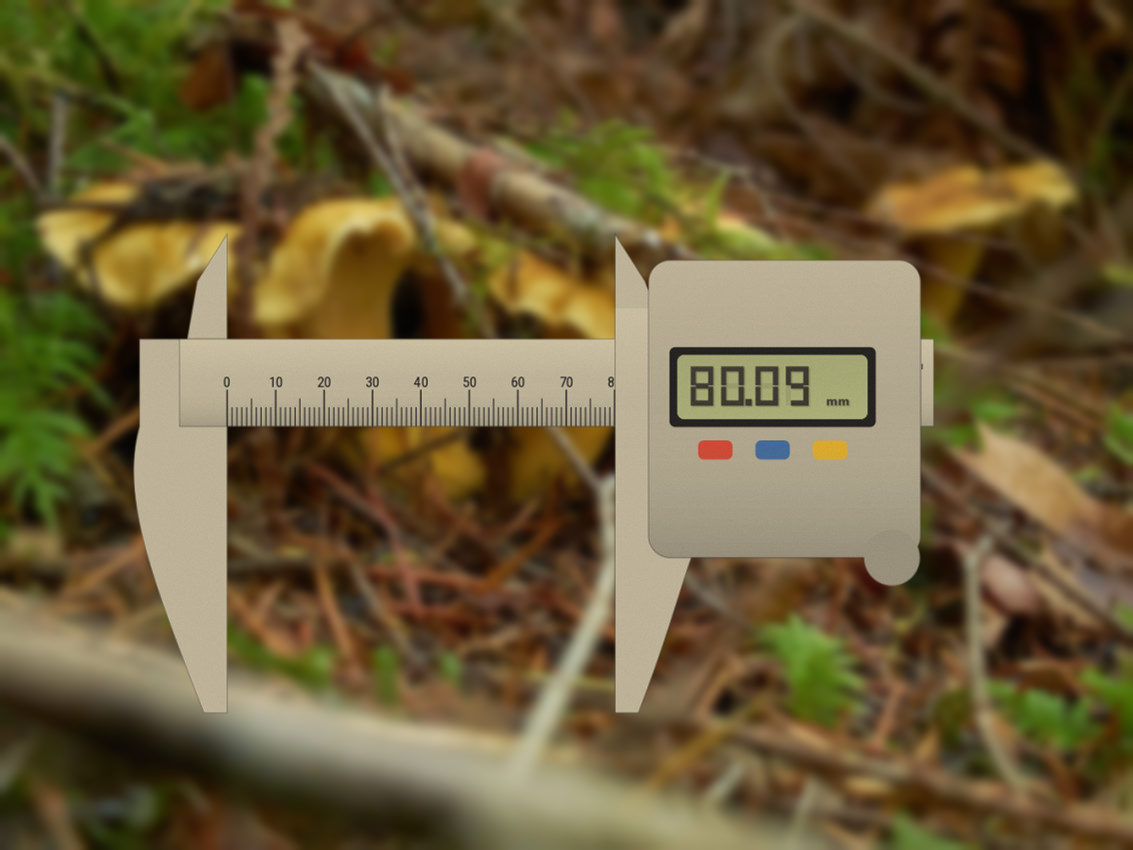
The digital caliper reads 80.09 mm
